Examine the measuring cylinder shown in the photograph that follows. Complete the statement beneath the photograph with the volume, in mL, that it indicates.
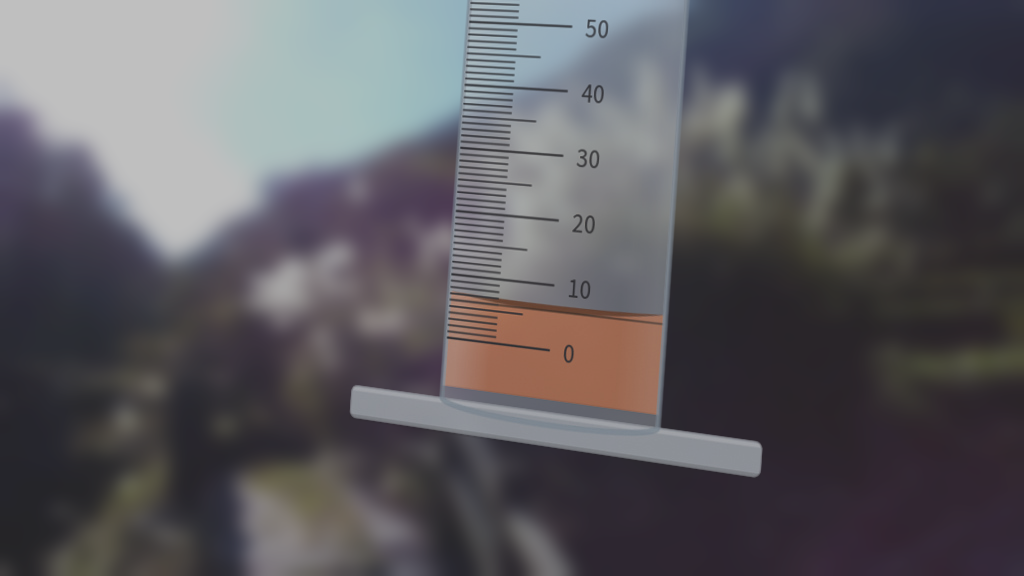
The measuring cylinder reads 6 mL
